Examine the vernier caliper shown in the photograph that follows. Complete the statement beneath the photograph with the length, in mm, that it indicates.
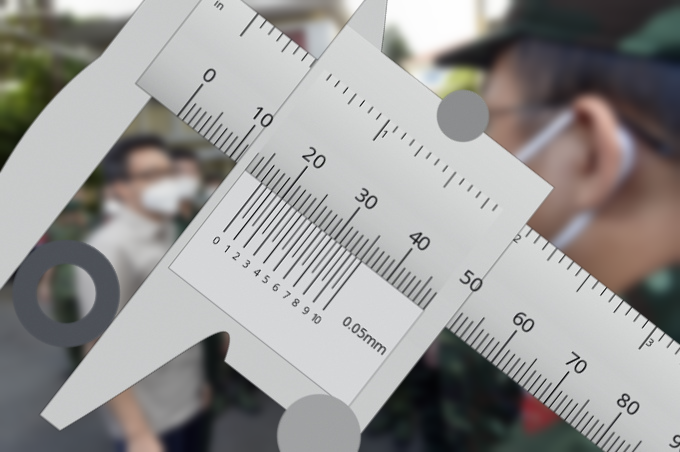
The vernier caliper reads 16.2 mm
